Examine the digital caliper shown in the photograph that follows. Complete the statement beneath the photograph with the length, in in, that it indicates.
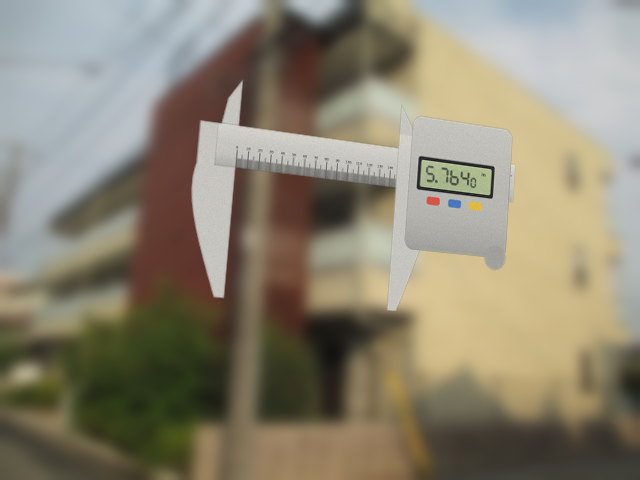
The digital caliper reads 5.7640 in
